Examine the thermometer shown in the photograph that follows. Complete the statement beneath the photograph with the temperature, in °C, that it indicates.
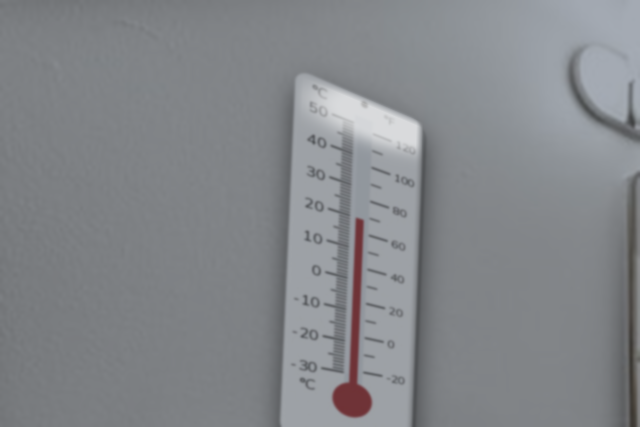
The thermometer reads 20 °C
